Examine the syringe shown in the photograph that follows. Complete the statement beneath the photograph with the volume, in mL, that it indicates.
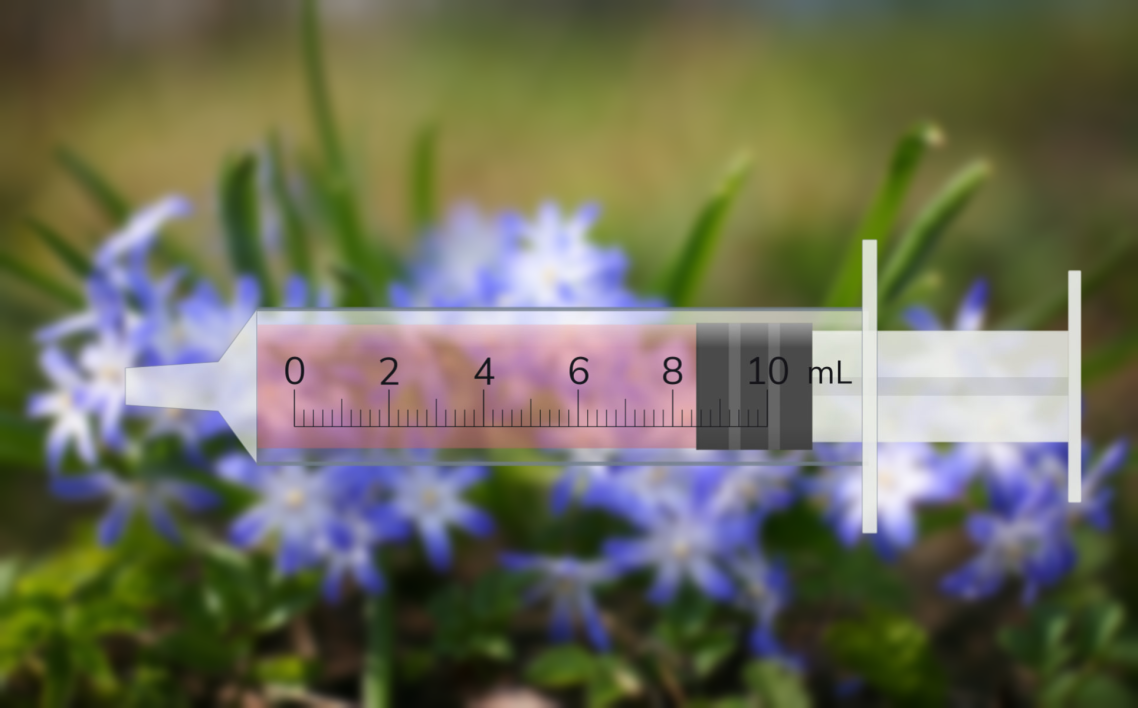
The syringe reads 8.5 mL
